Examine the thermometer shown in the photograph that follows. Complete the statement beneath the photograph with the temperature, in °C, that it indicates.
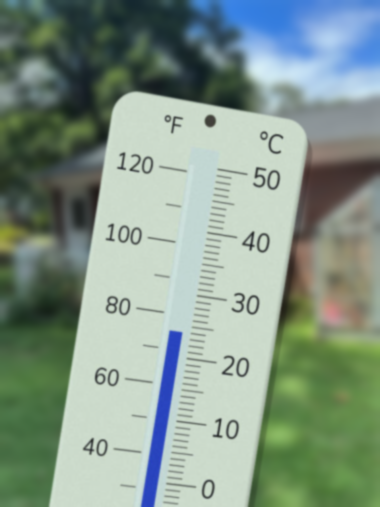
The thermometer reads 24 °C
